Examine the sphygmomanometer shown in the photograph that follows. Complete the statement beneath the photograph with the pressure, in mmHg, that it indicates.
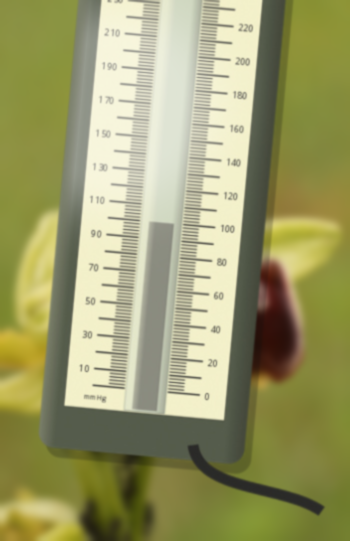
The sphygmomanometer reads 100 mmHg
